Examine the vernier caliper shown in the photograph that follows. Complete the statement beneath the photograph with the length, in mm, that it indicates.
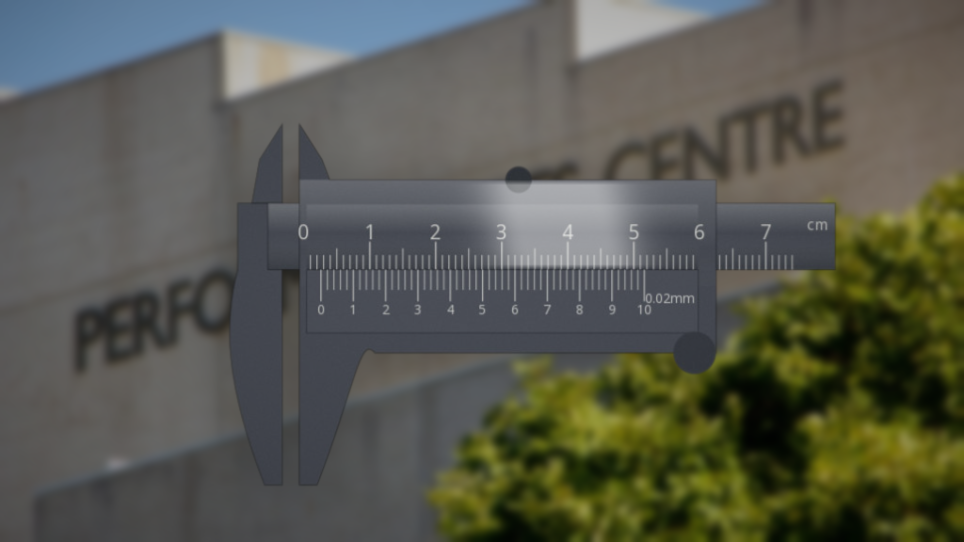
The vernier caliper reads 2.6 mm
